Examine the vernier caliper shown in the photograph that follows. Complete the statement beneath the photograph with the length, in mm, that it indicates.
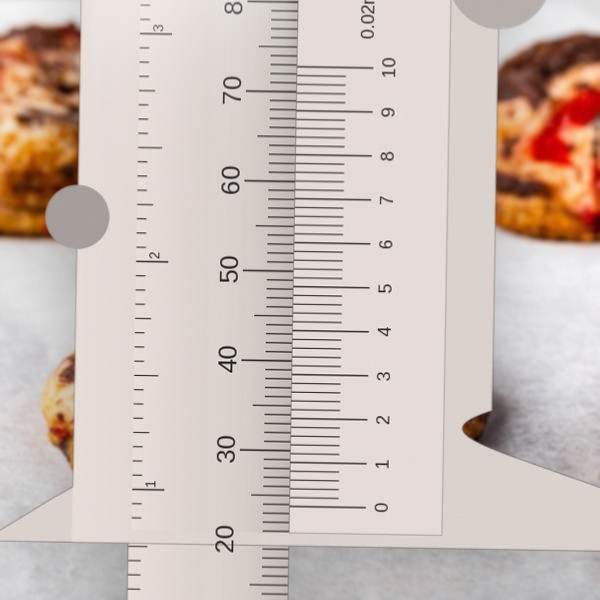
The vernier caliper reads 23.8 mm
